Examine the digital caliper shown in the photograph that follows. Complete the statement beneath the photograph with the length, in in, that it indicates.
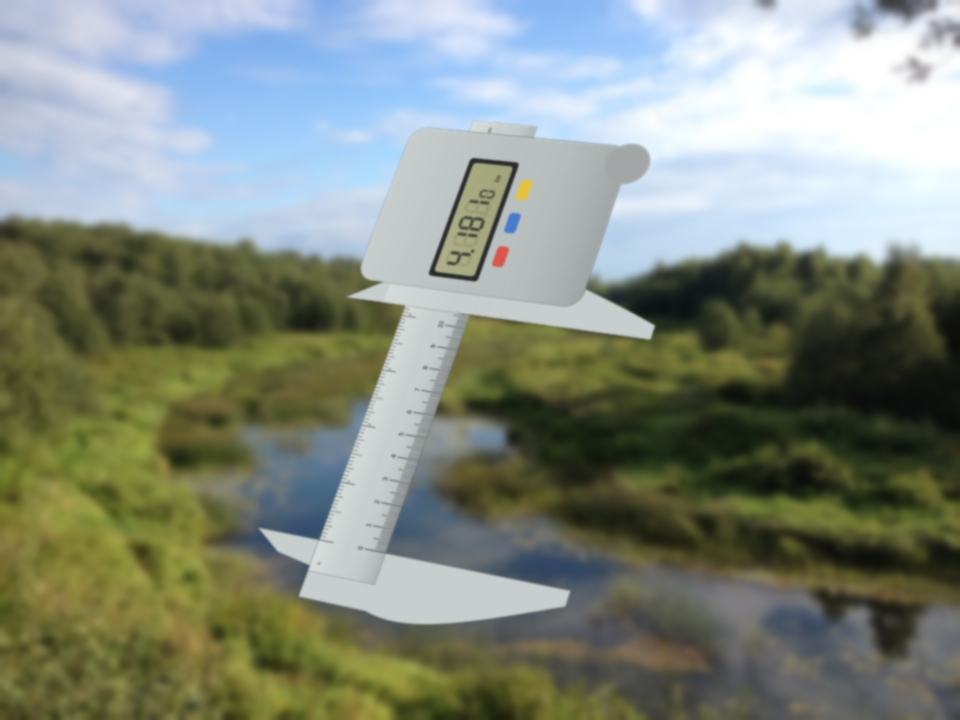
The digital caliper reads 4.1810 in
